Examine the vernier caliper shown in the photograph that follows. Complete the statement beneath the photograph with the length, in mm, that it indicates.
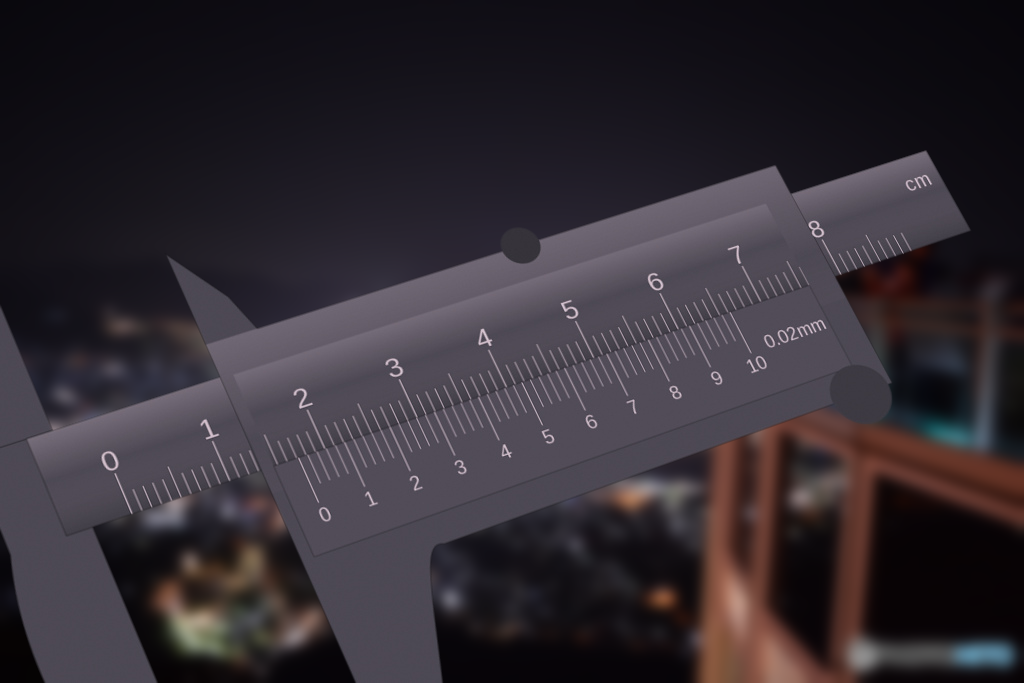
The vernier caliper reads 17.2 mm
